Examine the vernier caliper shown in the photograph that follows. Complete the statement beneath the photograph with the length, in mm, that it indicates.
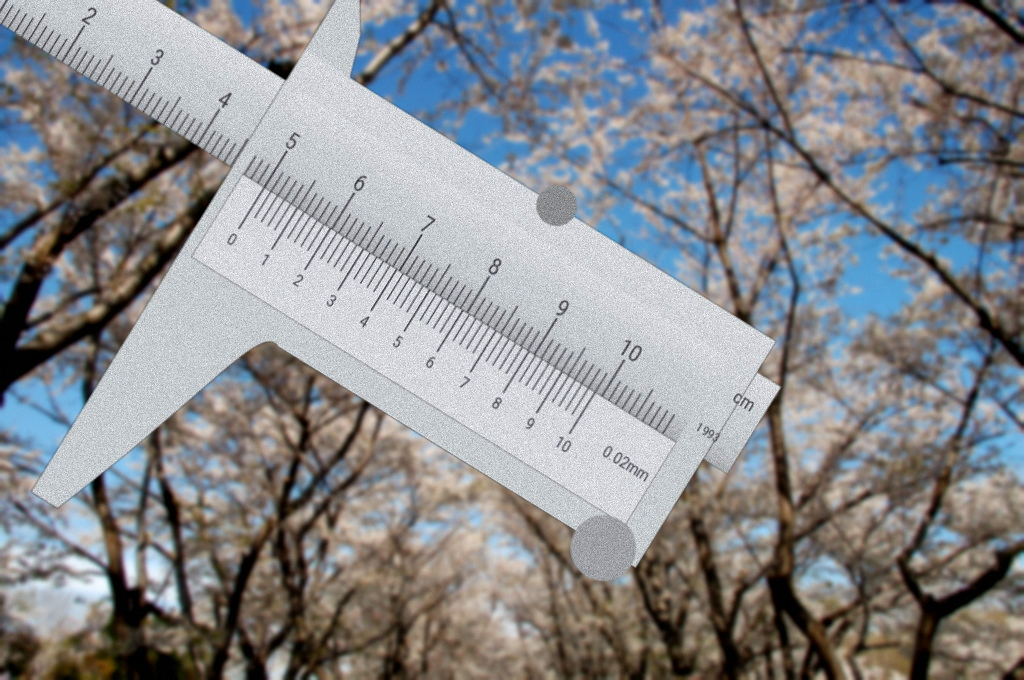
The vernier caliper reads 50.0 mm
